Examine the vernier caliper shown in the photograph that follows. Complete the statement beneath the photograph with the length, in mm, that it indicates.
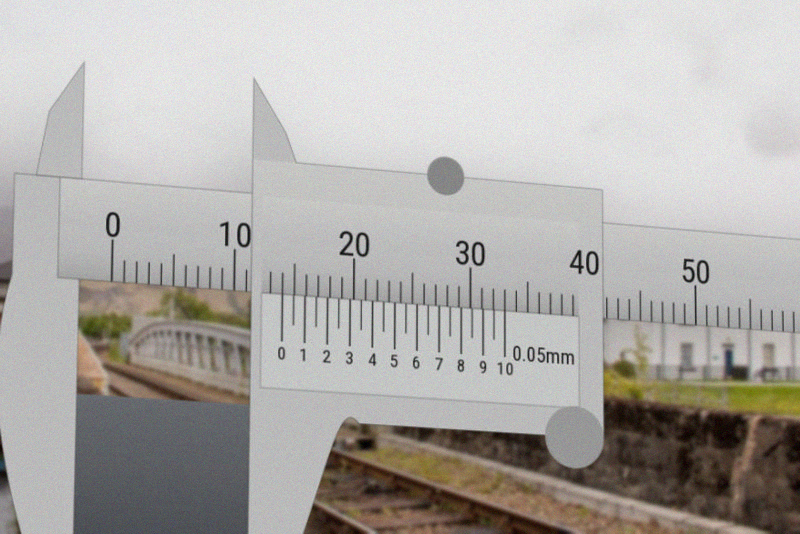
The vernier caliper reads 14.0 mm
